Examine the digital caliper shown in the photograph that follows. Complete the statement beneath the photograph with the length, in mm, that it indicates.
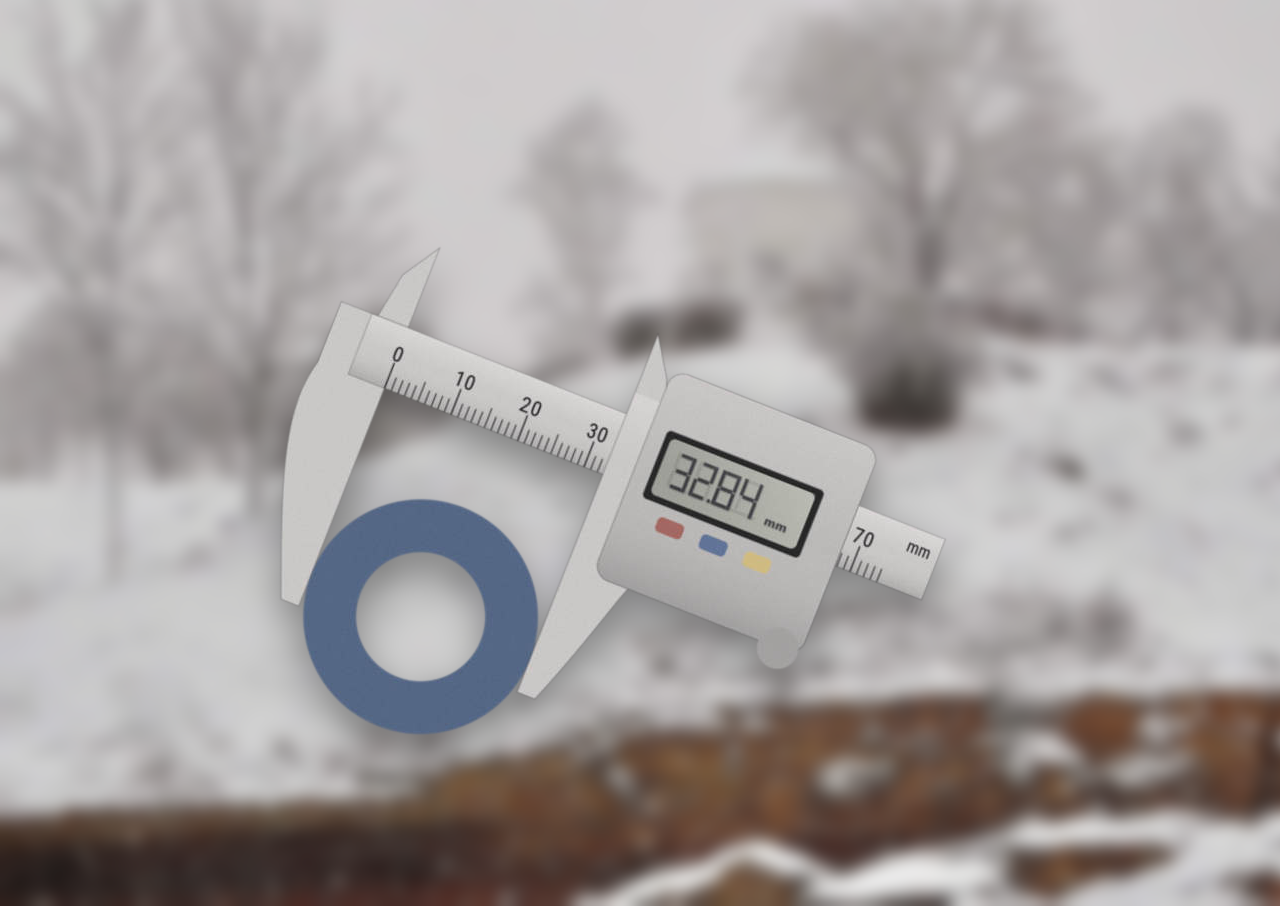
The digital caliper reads 32.84 mm
